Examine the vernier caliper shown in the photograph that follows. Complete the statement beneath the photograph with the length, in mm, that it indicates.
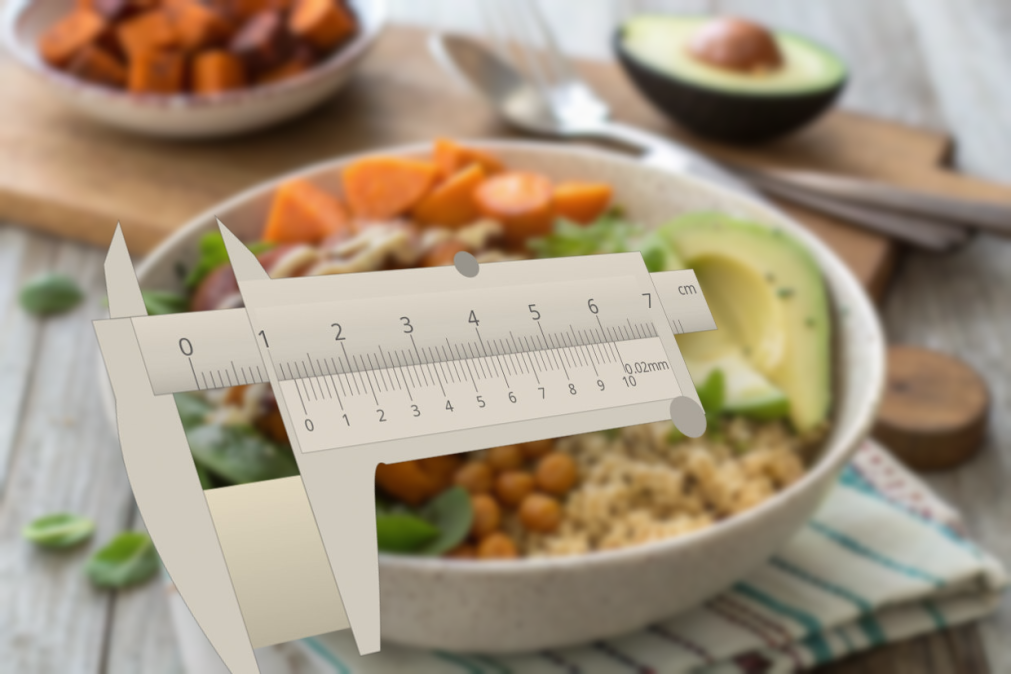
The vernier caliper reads 12.2 mm
